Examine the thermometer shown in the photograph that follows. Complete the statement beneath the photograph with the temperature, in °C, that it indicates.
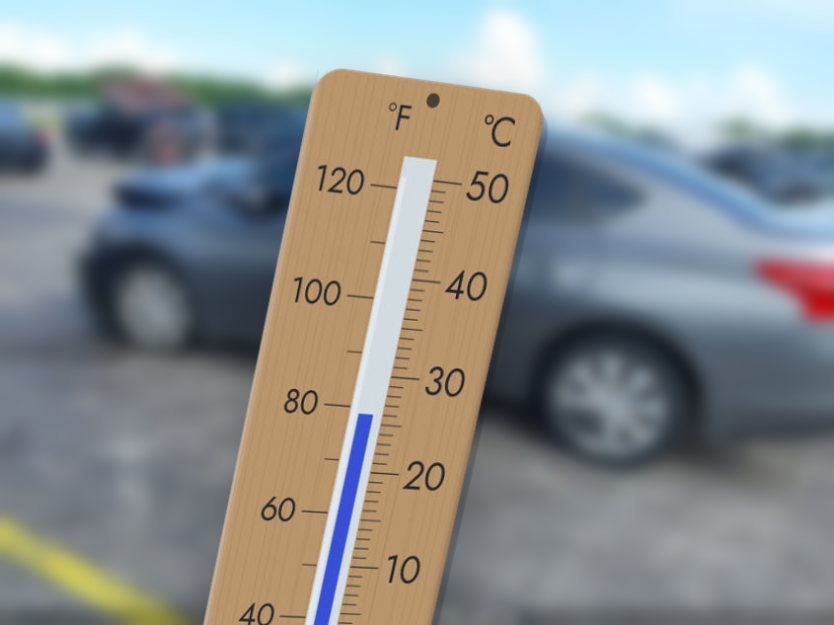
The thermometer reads 26 °C
